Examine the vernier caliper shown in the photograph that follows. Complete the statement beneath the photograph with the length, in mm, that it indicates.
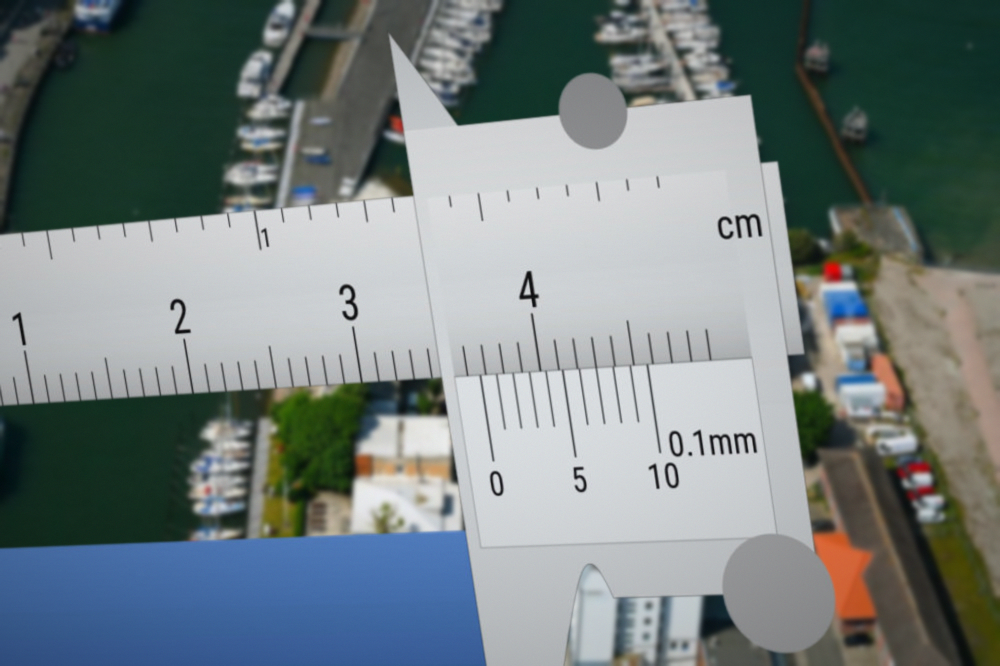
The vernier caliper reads 36.7 mm
